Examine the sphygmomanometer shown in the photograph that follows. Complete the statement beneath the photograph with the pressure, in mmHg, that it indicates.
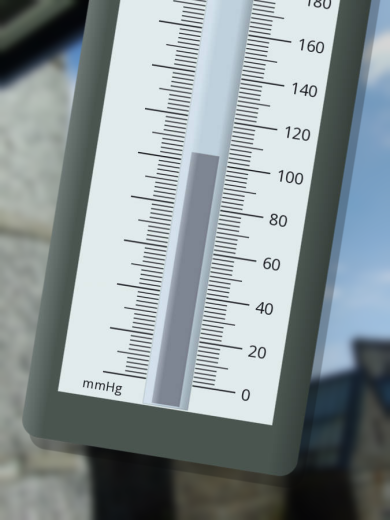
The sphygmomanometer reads 104 mmHg
